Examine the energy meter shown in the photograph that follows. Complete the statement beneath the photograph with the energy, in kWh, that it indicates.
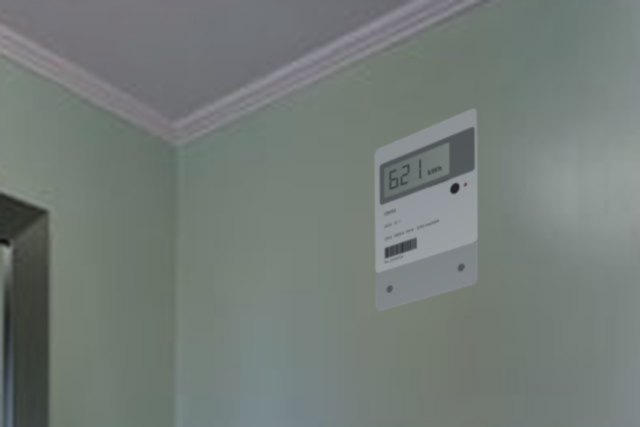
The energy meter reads 621 kWh
